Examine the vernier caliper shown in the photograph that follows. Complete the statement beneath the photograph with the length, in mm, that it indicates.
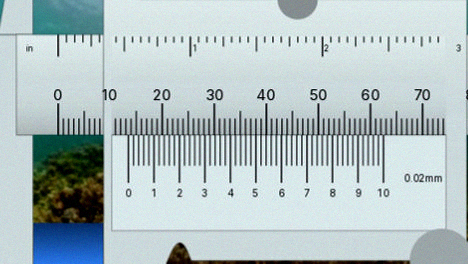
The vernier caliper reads 13.5 mm
